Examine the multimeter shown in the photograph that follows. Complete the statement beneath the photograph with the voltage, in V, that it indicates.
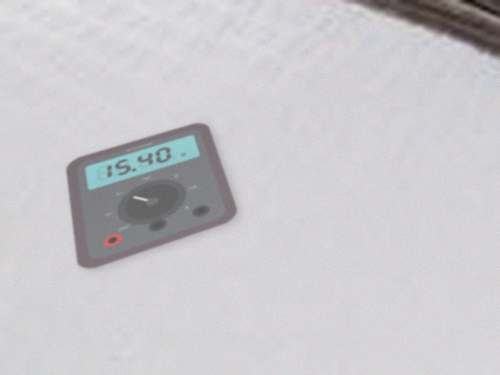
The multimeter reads 15.40 V
